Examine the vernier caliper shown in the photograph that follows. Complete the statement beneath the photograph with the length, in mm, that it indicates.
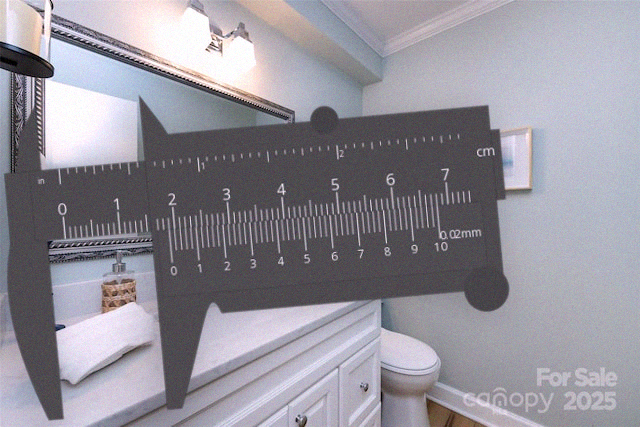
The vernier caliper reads 19.0 mm
